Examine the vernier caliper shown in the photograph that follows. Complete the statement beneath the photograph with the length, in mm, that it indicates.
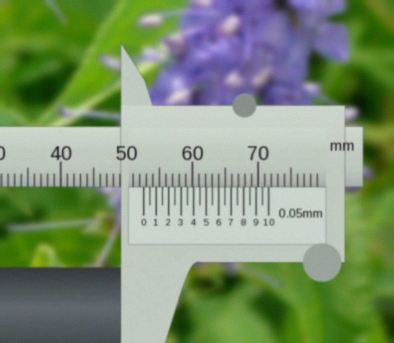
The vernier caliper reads 52.6 mm
